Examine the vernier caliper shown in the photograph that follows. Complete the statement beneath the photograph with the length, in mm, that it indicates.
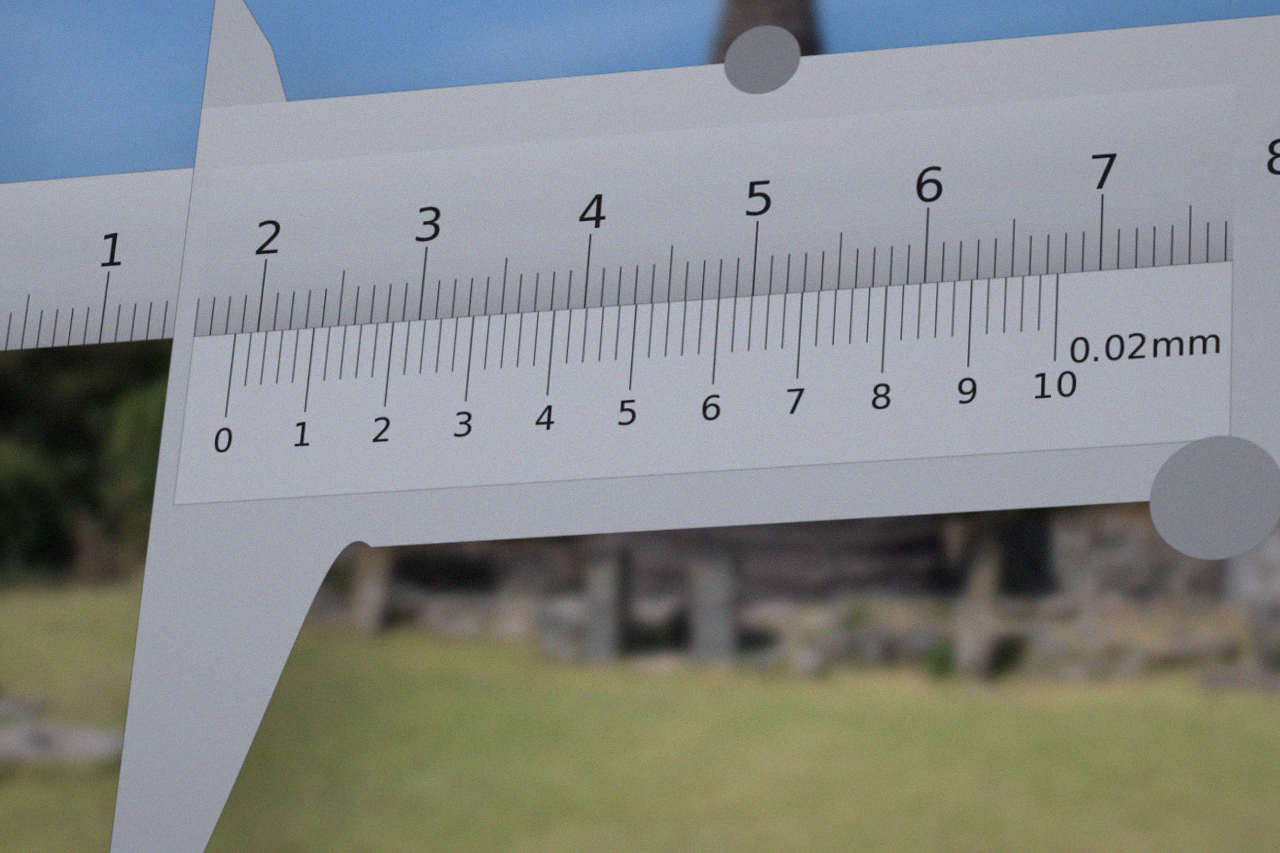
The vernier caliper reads 18.6 mm
